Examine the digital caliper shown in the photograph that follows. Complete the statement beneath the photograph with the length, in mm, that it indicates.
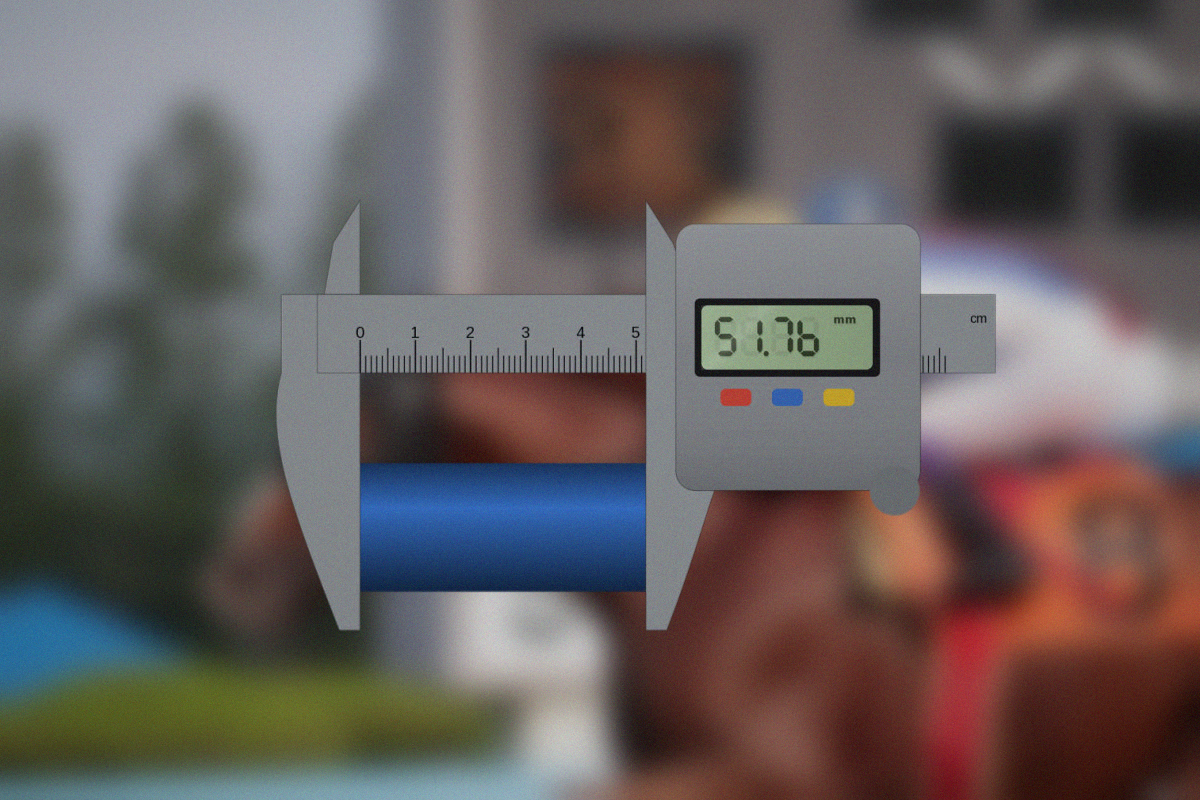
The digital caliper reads 51.76 mm
